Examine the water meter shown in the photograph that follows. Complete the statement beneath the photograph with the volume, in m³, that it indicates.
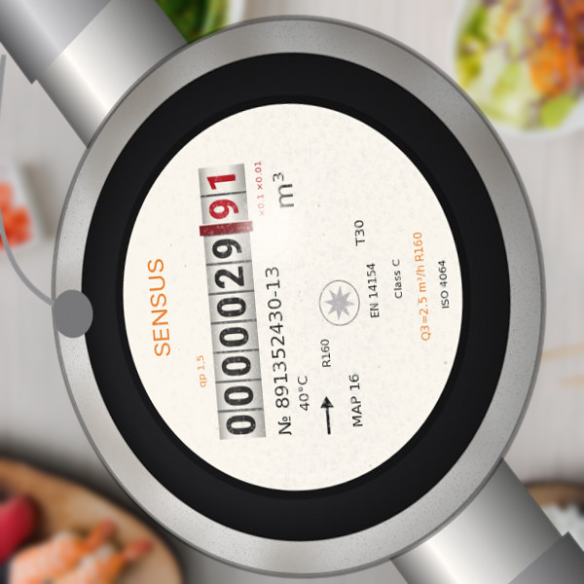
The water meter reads 29.91 m³
